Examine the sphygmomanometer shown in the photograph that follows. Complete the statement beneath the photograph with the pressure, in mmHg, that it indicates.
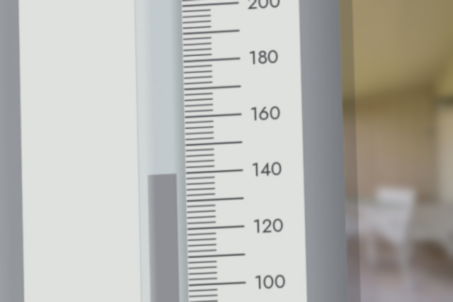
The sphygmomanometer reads 140 mmHg
